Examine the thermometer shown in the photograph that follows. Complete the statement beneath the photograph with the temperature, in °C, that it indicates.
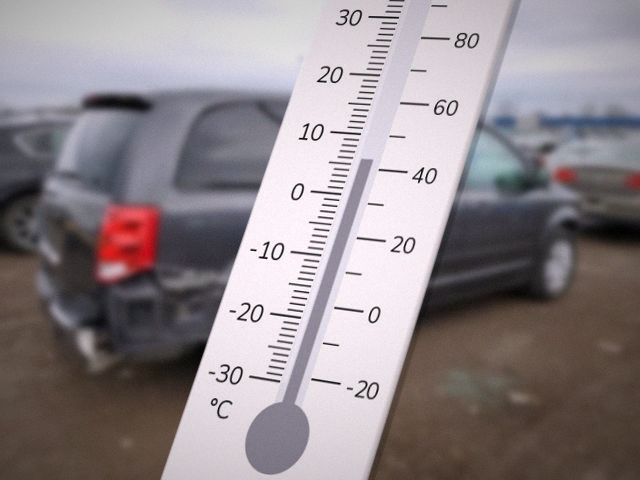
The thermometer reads 6 °C
